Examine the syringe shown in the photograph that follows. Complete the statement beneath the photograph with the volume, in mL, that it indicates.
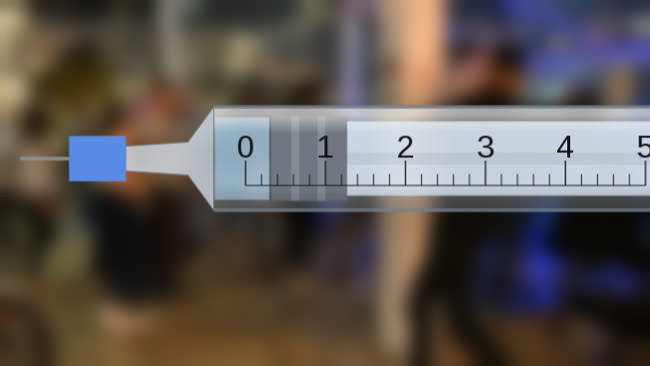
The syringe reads 0.3 mL
